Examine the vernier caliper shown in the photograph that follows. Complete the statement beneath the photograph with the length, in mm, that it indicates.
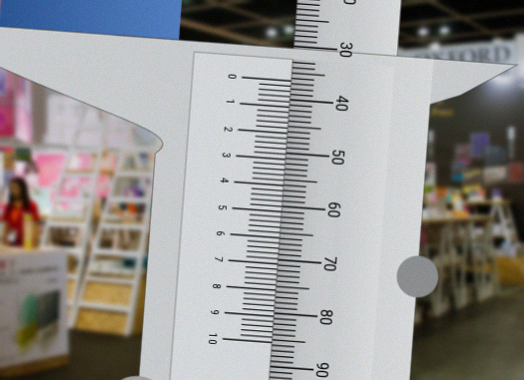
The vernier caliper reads 36.5 mm
